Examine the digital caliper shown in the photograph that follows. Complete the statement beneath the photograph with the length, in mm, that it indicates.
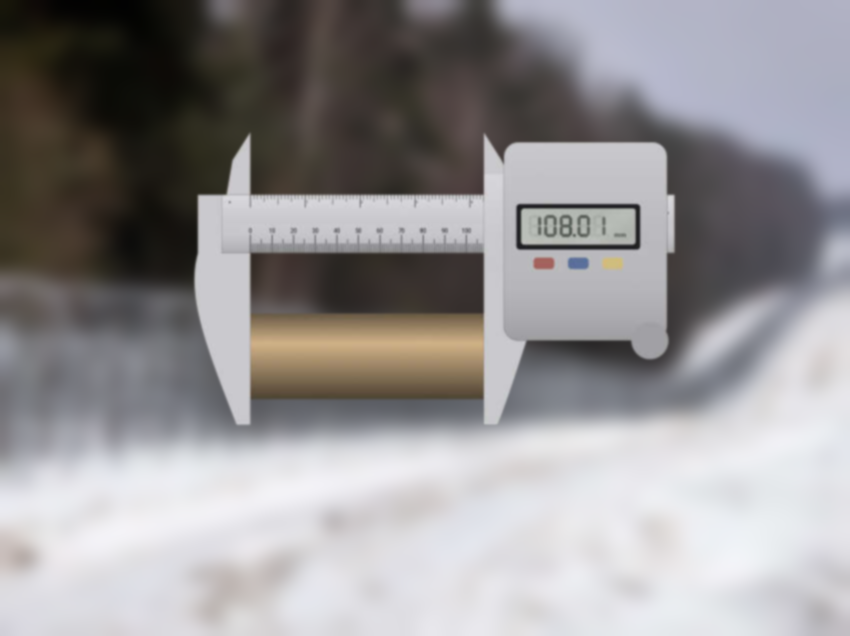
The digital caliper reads 108.01 mm
